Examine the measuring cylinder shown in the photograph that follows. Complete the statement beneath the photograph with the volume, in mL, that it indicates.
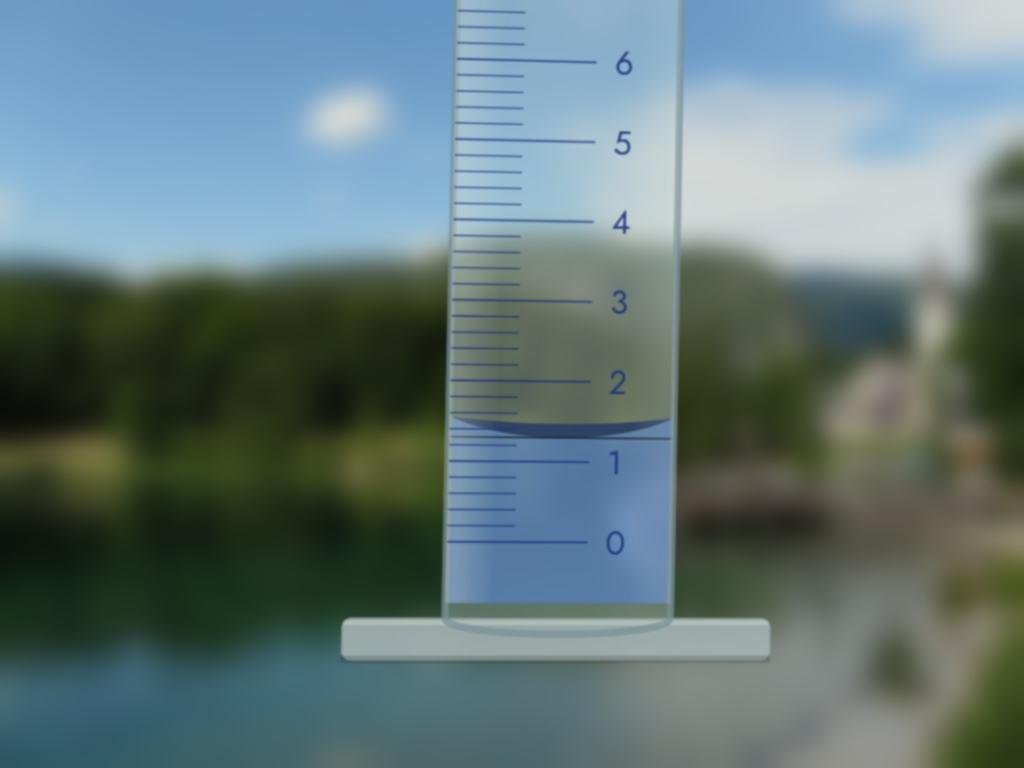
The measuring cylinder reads 1.3 mL
